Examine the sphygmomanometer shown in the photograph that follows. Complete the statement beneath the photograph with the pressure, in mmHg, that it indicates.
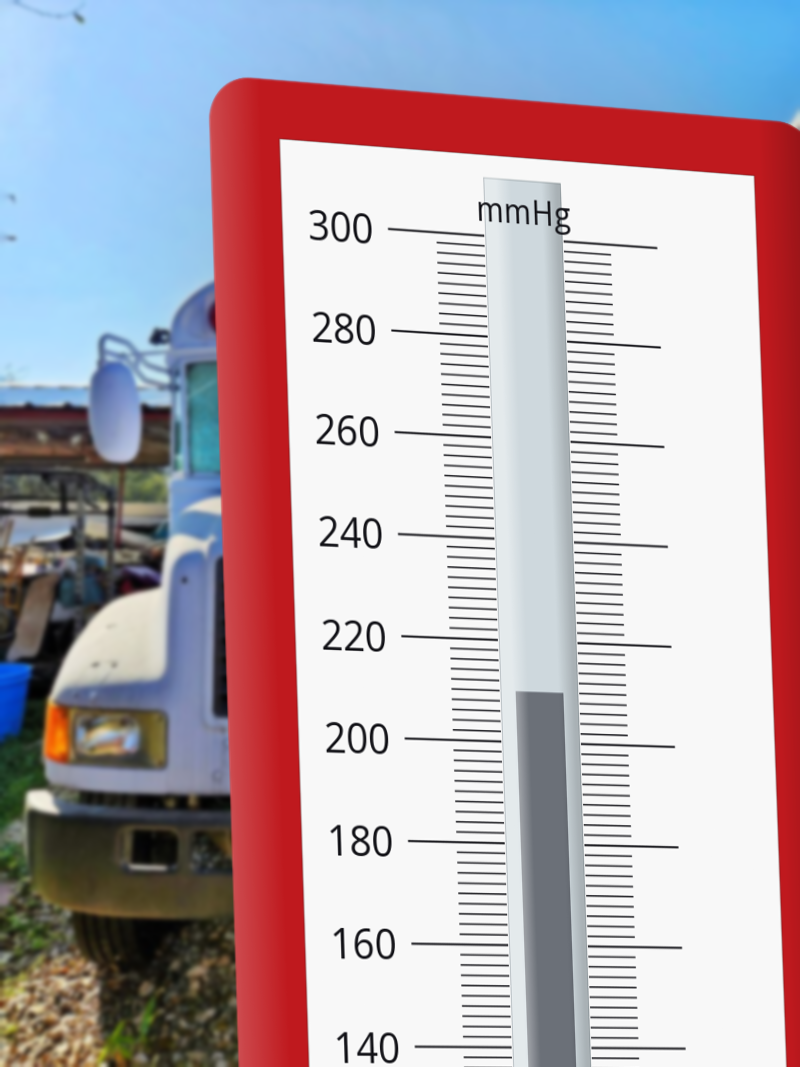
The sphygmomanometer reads 210 mmHg
